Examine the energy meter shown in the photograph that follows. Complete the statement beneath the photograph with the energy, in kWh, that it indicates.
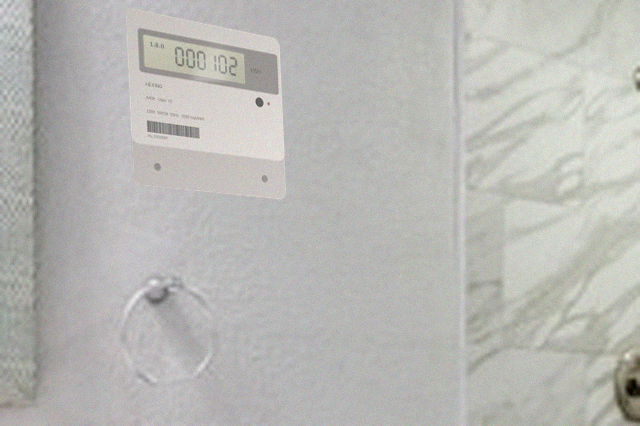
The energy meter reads 102 kWh
